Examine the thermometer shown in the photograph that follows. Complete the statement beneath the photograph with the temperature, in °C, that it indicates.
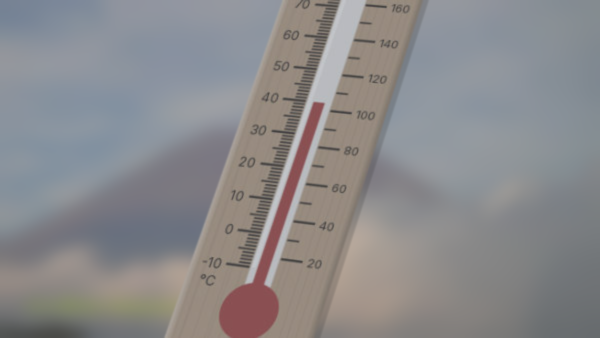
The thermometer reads 40 °C
